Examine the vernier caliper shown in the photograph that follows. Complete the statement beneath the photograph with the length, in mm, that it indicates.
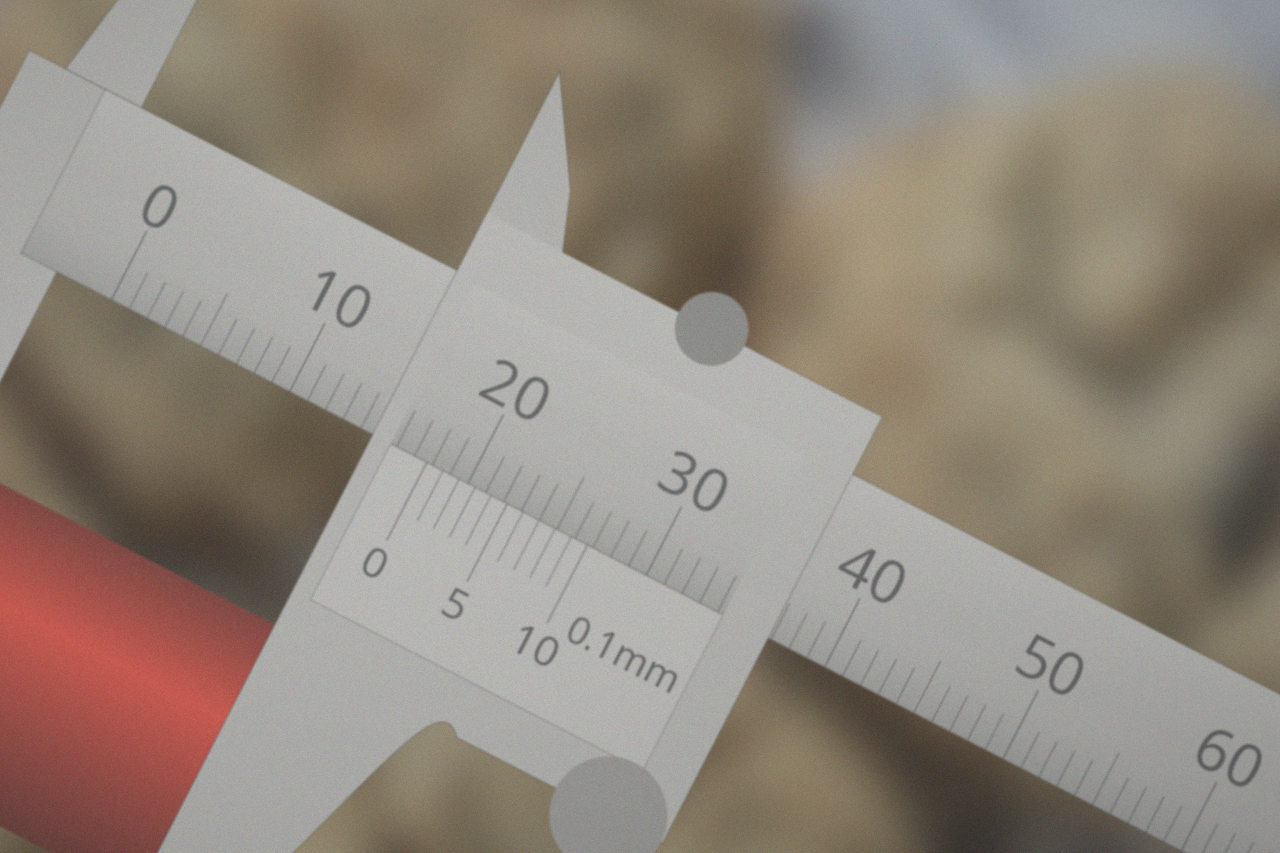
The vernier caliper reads 17.7 mm
